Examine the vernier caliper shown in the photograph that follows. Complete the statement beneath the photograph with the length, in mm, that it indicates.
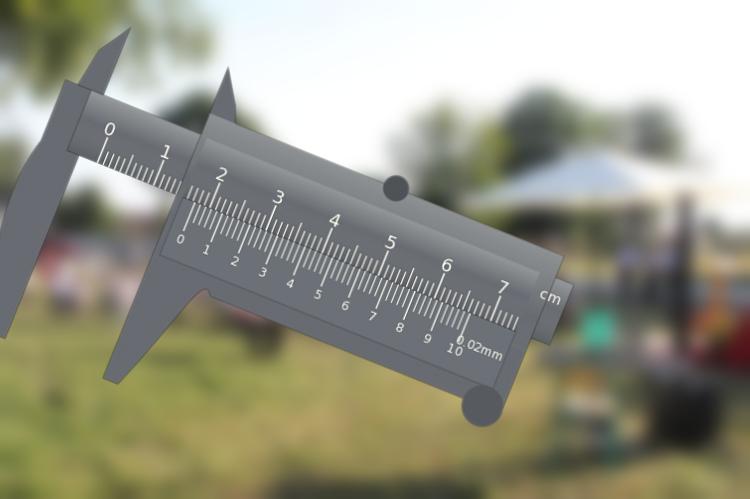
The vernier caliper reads 17.4 mm
